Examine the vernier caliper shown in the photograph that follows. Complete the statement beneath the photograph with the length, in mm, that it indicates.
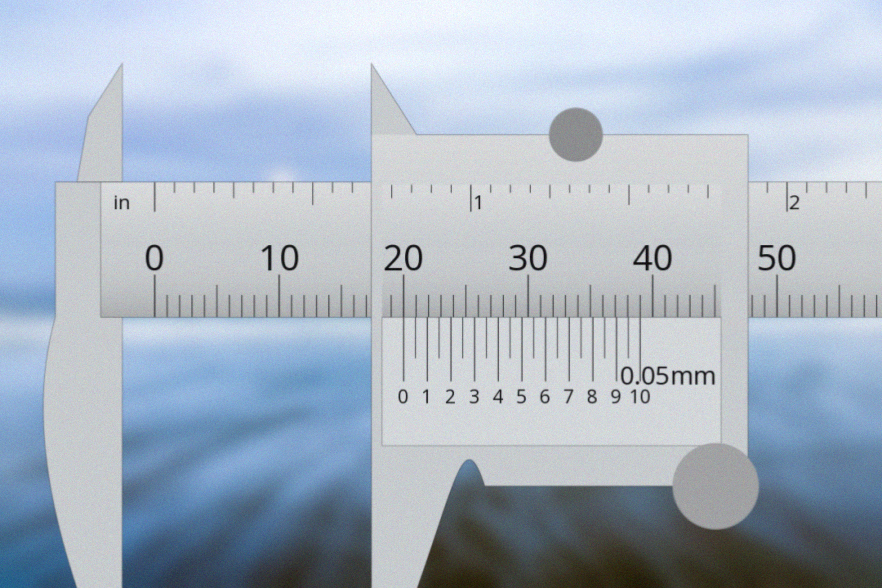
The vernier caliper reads 20.0 mm
